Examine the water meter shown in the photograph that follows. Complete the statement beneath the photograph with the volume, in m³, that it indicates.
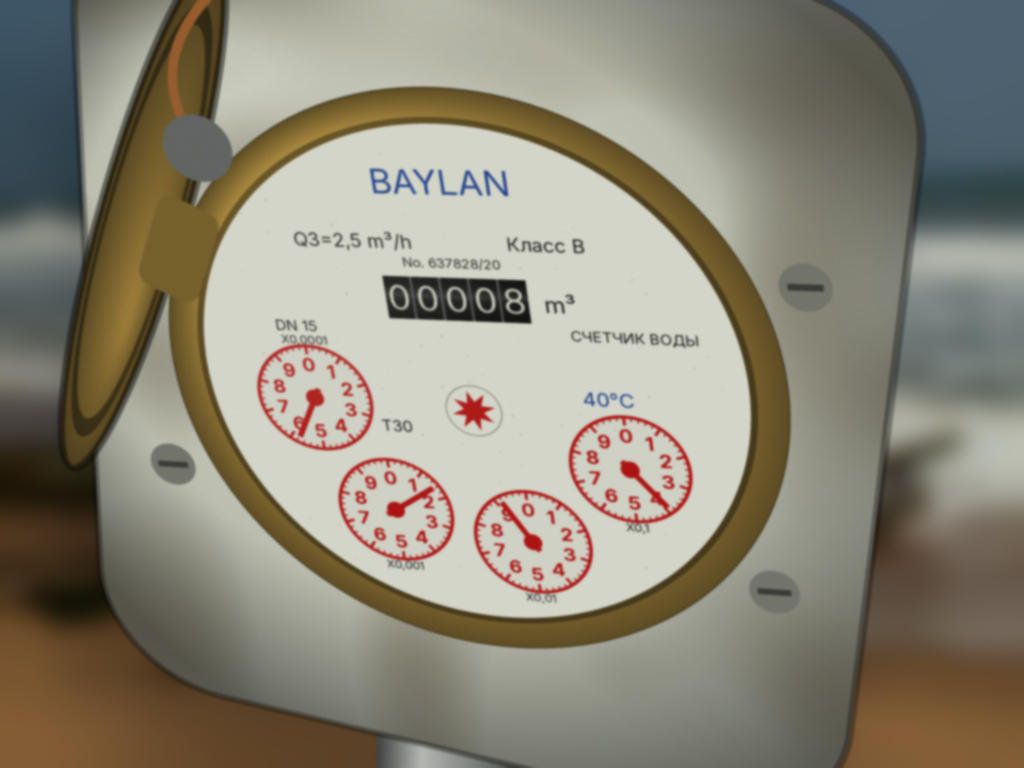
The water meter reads 8.3915 m³
